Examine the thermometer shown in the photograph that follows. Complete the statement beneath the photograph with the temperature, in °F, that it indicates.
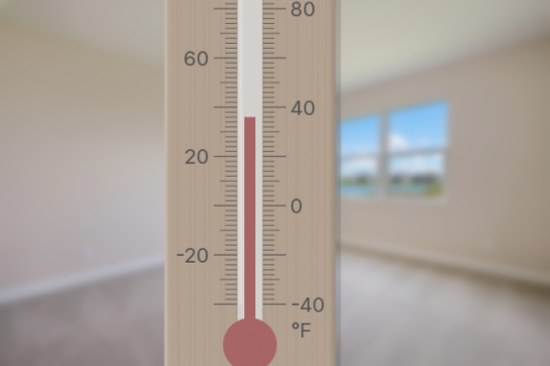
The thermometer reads 36 °F
